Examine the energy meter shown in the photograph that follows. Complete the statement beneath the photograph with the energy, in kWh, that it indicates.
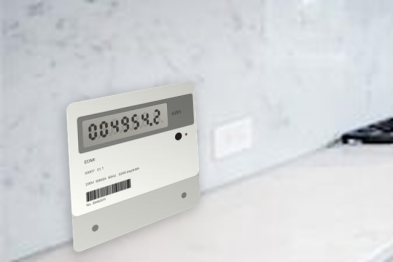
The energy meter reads 4954.2 kWh
